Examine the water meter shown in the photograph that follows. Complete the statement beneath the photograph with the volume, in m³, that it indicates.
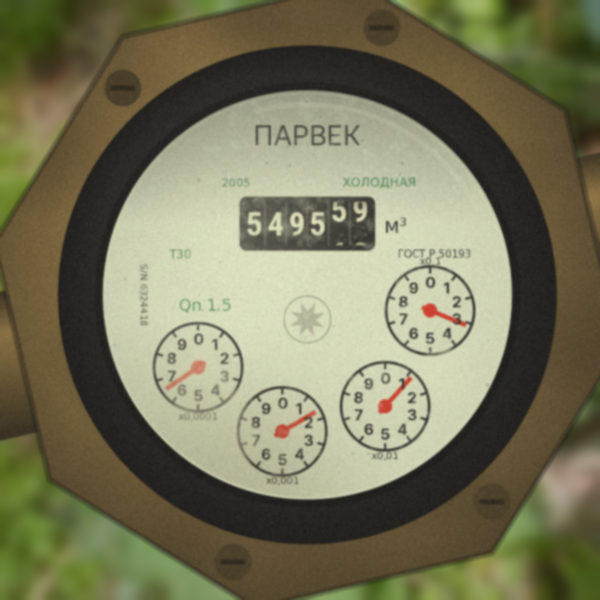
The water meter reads 549559.3116 m³
